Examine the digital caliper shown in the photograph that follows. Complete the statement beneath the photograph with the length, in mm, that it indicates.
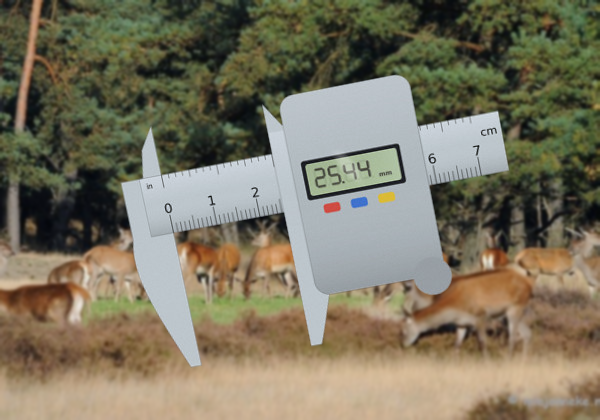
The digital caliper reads 25.44 mm
